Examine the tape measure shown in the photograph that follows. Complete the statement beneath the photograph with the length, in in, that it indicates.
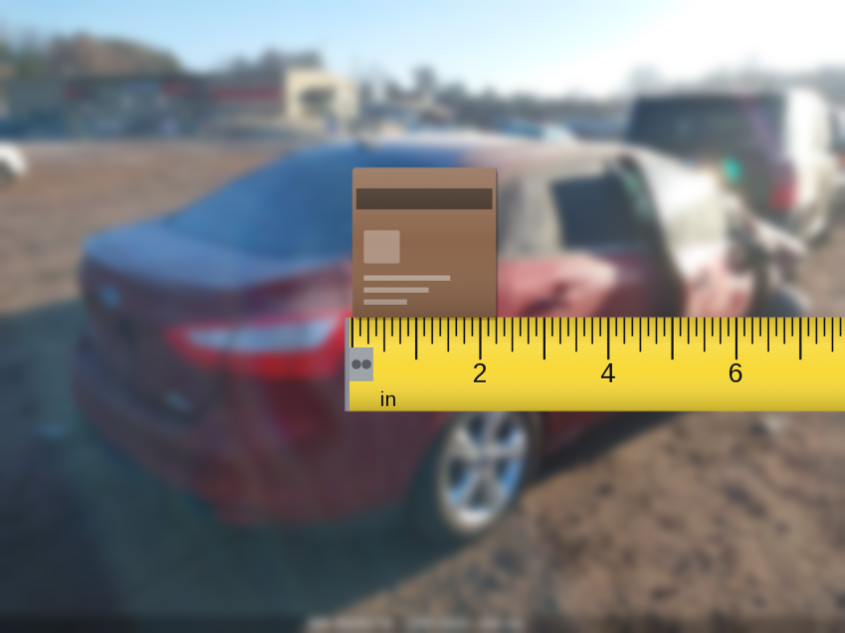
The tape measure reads 2.25 in
